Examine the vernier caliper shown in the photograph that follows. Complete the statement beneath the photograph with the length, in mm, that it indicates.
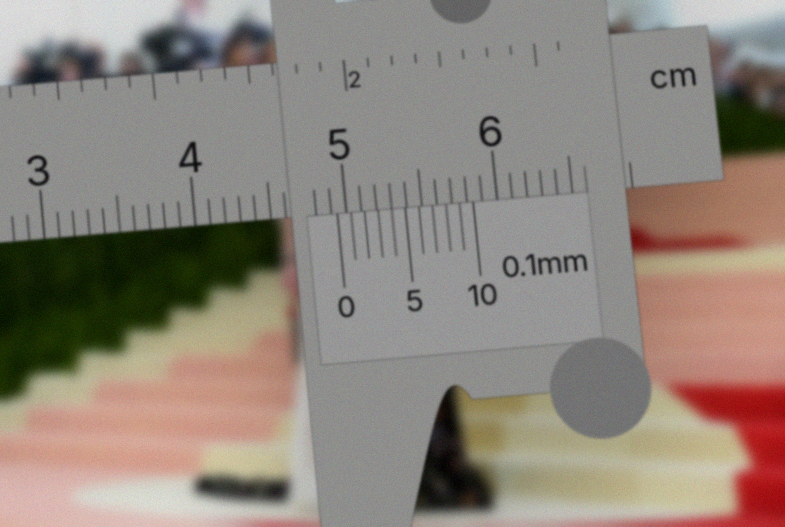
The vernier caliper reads 49.4 mm
